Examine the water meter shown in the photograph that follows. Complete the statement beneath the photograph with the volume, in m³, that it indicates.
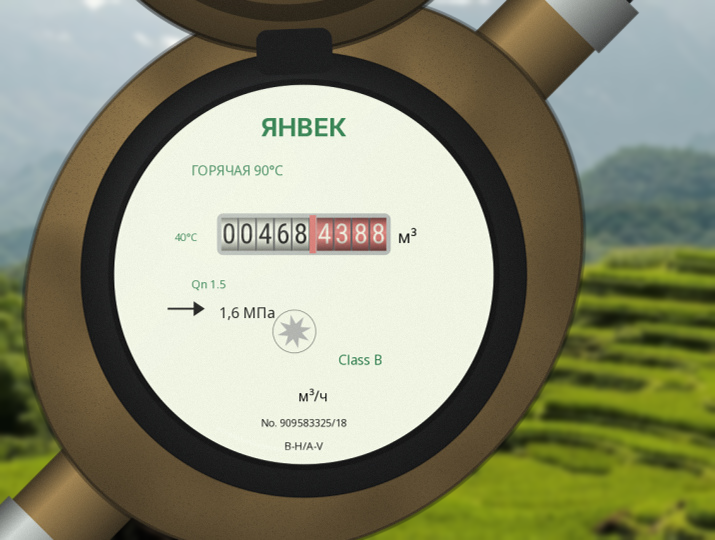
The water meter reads 468.4388 m³
